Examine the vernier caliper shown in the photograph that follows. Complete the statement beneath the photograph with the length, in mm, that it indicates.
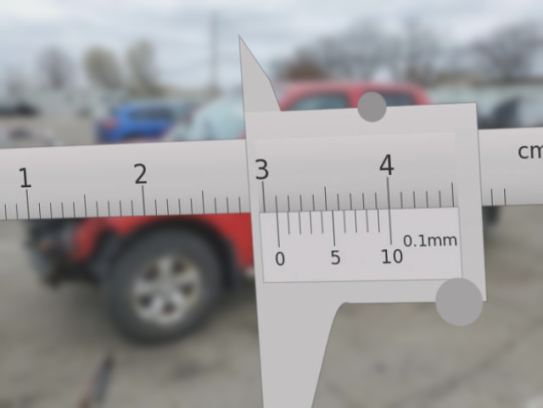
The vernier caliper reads 31.0 mm
